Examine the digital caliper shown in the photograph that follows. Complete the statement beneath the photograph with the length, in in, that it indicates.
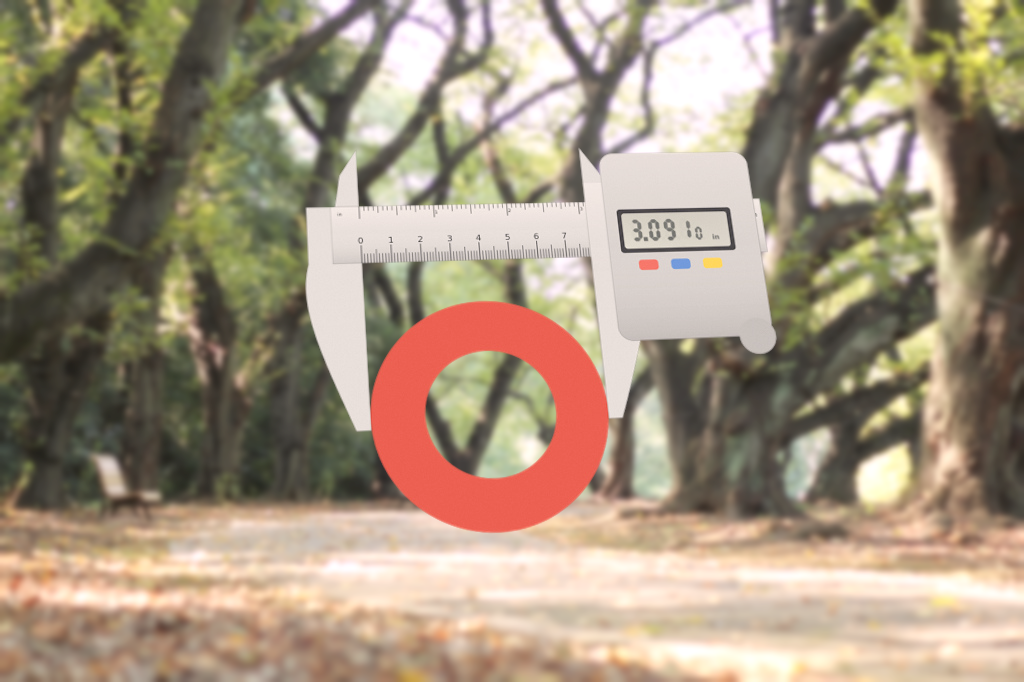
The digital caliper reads 3.0910 in
